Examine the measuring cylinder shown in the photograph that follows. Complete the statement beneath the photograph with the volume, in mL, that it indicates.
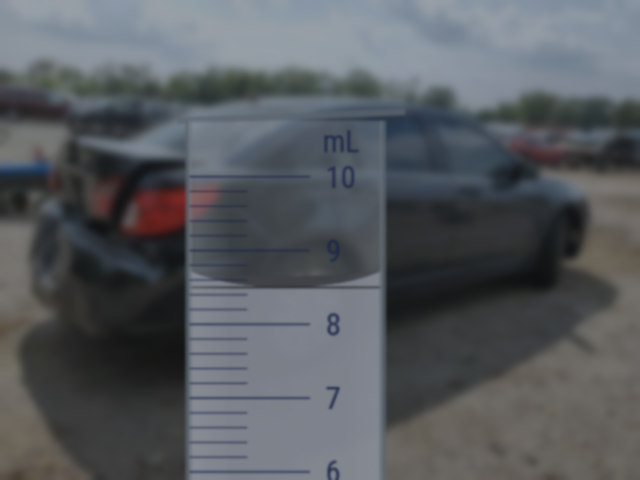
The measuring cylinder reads 8.5 mL
